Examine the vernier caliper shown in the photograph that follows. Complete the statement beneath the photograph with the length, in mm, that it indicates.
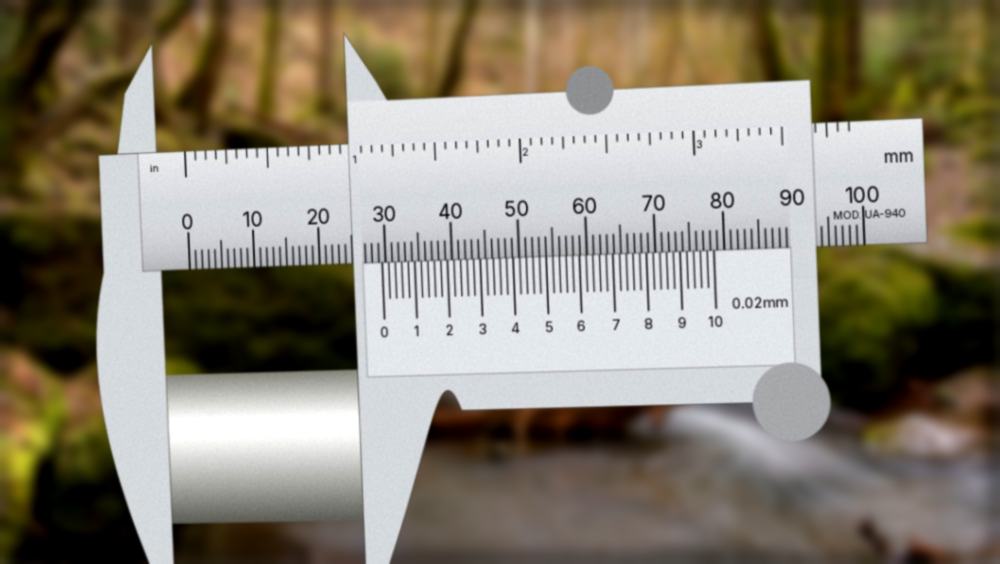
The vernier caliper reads 29.5 mm
